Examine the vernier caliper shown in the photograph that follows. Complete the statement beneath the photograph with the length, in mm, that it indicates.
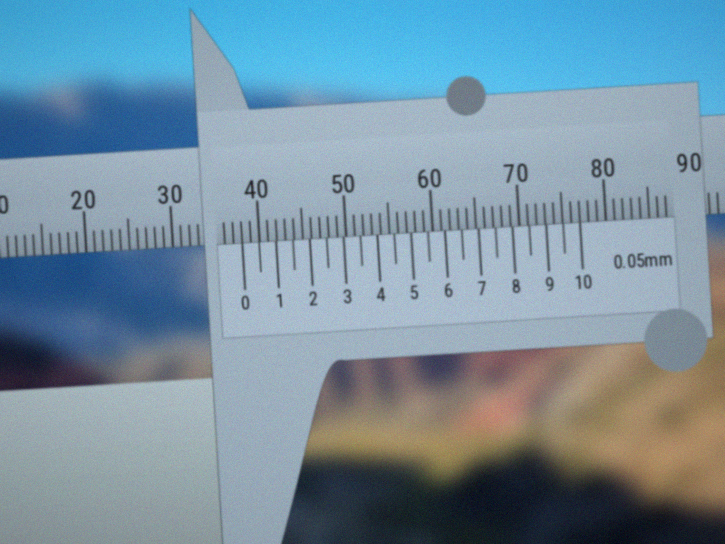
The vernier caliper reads 38.0 mm
